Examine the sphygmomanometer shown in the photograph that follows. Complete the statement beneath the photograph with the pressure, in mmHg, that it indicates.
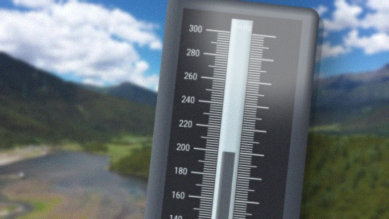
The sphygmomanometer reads 200 mmHg
